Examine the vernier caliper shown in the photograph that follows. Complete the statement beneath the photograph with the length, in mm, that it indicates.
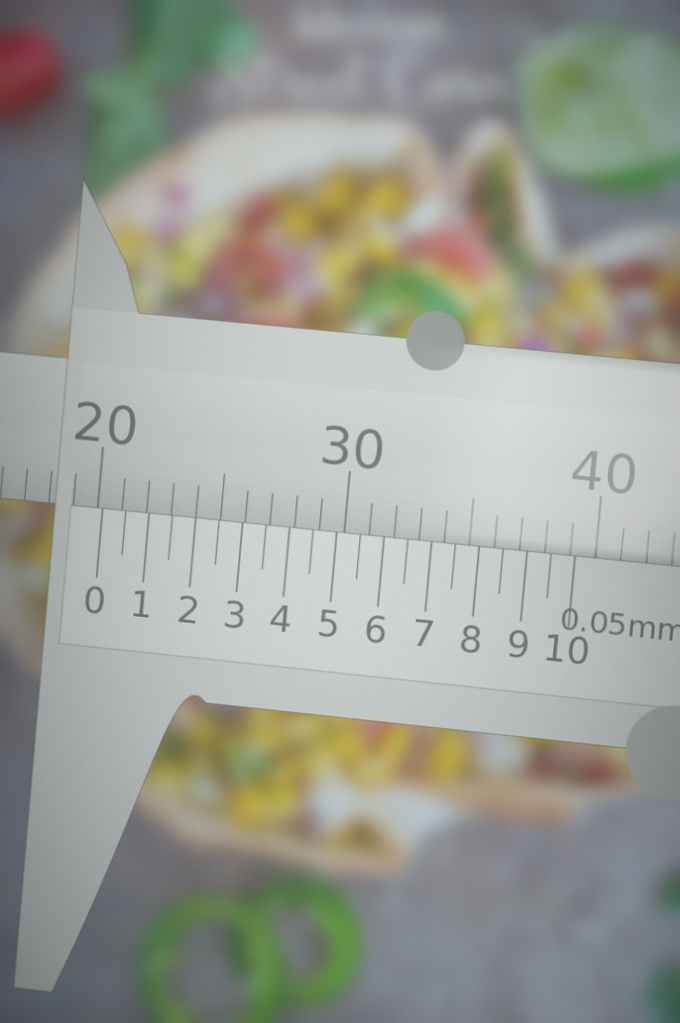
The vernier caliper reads 20.2 mm
